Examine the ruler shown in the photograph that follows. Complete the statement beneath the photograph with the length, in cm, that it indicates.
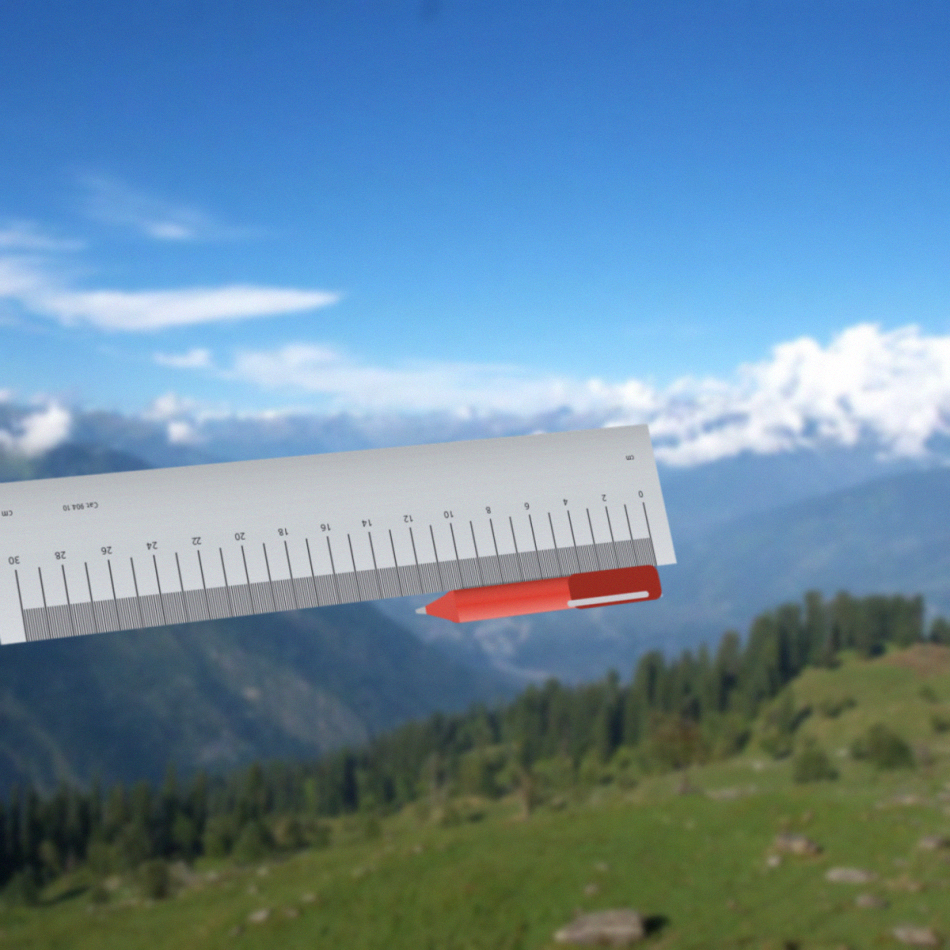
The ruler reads 12.5 cm
